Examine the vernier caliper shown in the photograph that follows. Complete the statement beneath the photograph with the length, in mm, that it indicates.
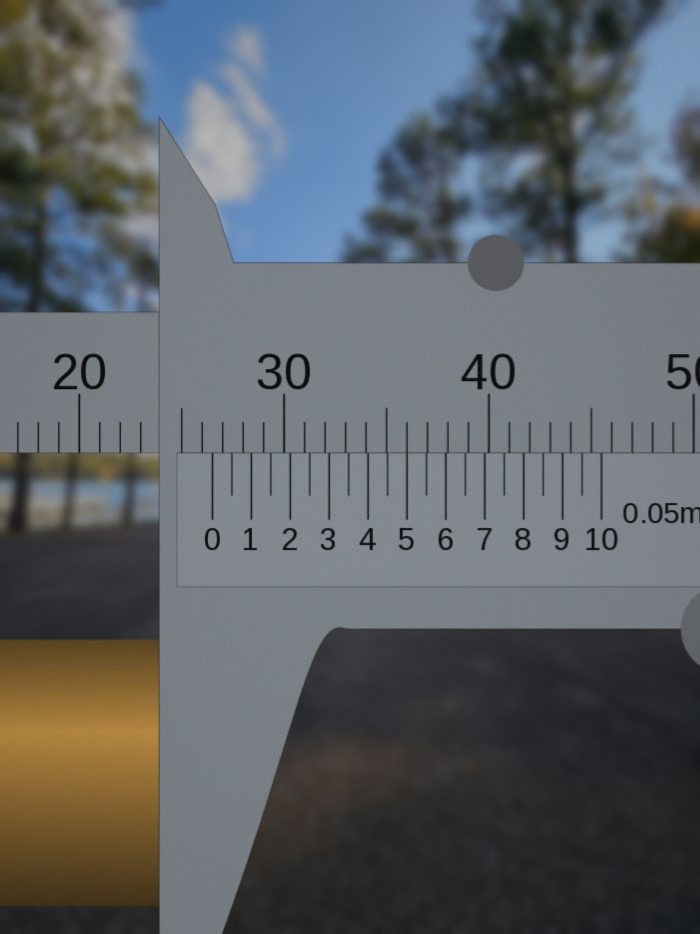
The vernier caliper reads 26.5 mm
